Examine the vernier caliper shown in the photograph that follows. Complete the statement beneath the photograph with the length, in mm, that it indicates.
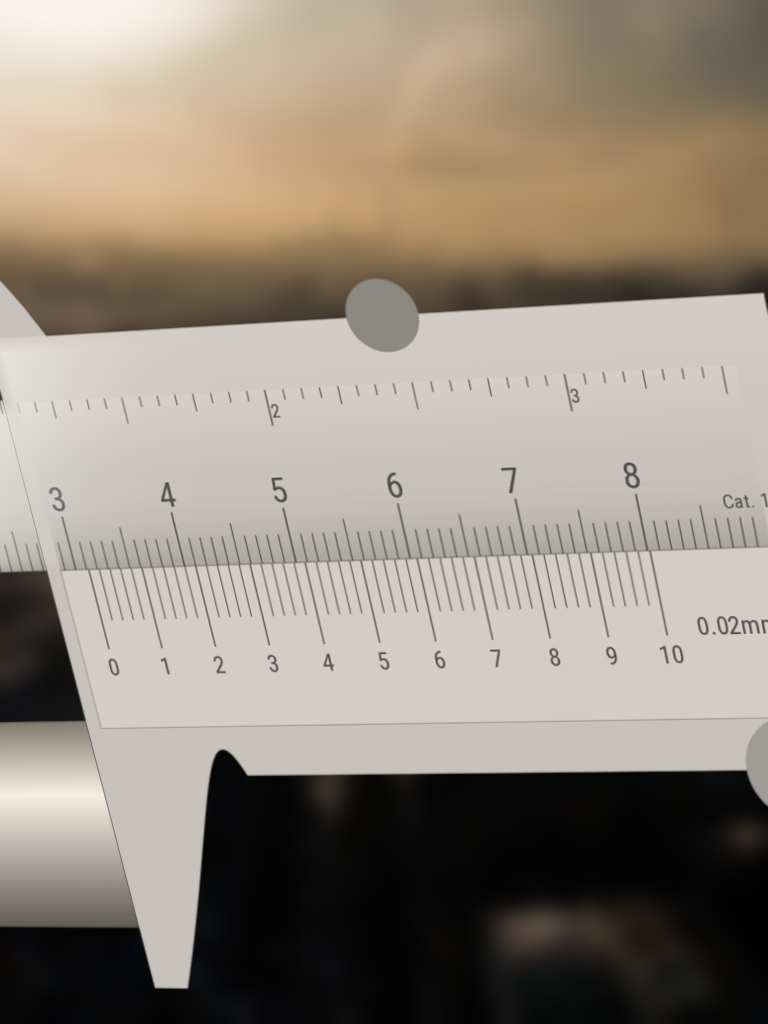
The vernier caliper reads 31.2 mm
